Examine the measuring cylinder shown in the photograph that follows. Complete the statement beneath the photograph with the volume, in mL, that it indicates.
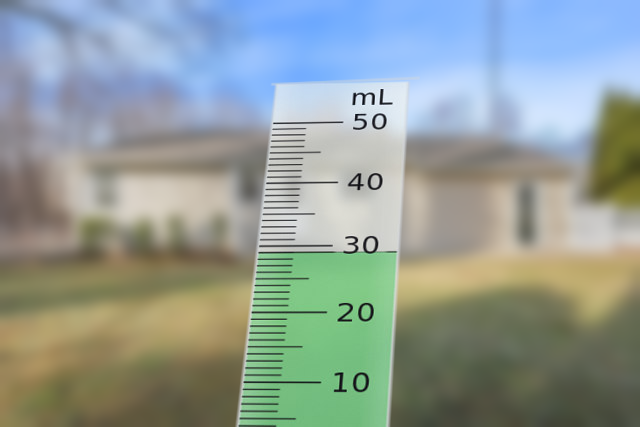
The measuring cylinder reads 29 mL
